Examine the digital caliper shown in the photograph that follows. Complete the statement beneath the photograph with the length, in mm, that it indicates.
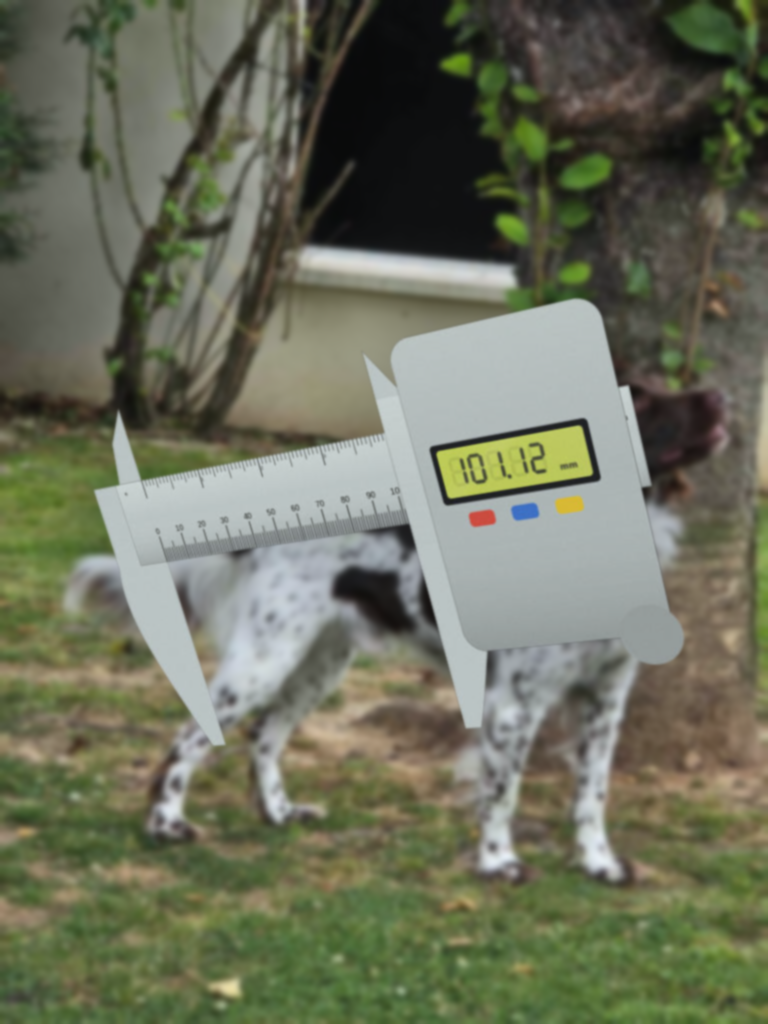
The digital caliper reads 101.12 mm
